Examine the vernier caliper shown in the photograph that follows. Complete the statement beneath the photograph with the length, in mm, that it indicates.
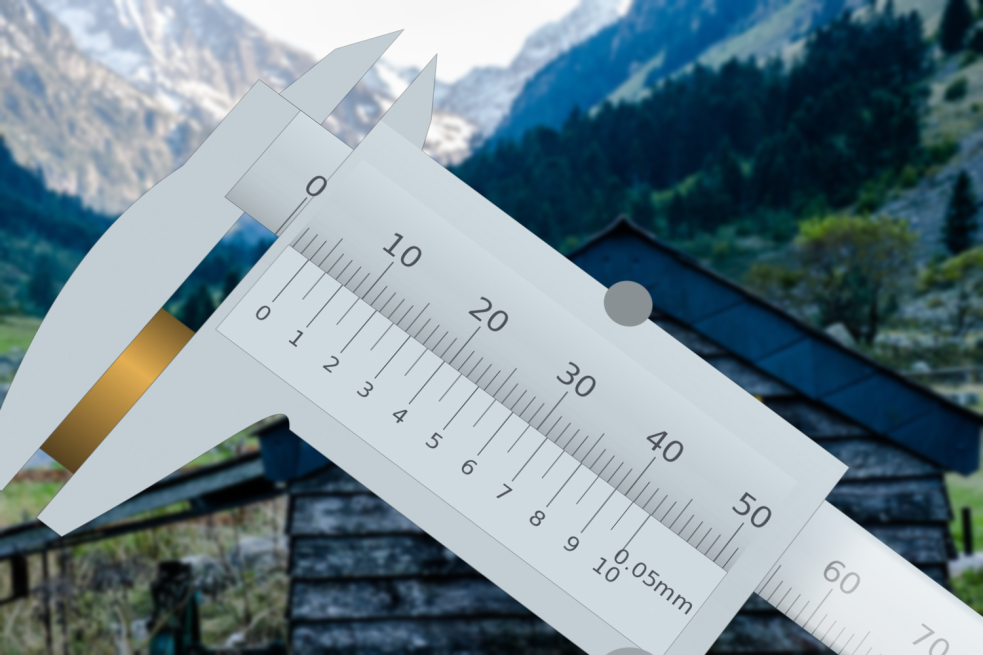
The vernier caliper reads 3.9 mm
